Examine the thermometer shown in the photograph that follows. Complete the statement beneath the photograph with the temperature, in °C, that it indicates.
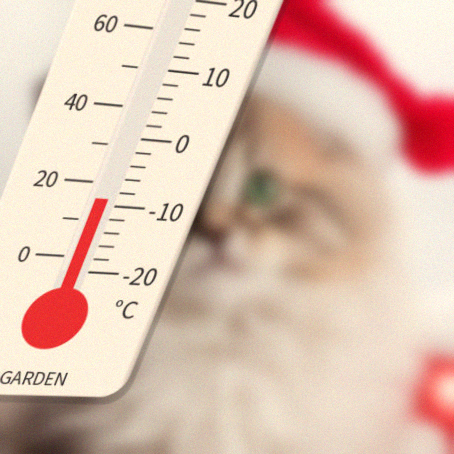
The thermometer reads -9 °C
